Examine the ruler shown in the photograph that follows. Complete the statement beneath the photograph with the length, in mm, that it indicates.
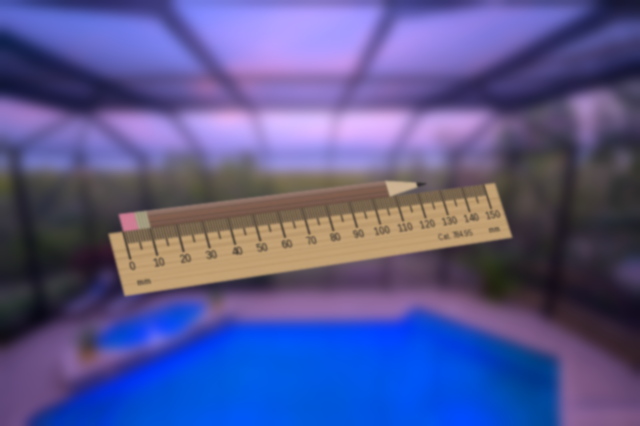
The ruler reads 125 mm
